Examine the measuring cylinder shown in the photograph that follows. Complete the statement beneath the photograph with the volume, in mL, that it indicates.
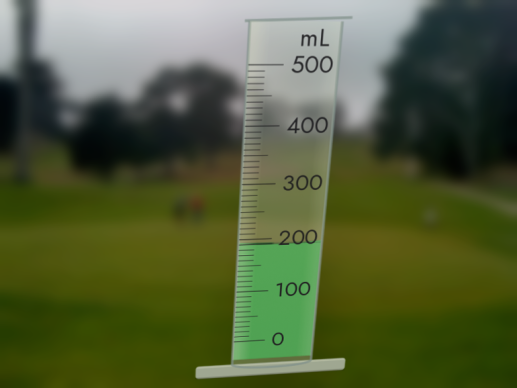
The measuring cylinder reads 190 mL
